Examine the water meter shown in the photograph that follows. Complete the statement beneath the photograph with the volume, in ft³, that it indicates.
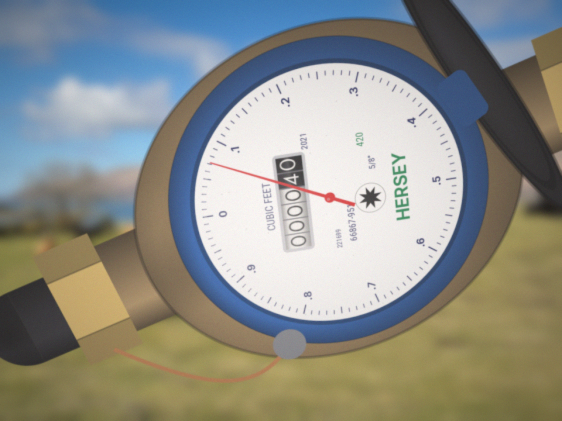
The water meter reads 40.07 ft³
